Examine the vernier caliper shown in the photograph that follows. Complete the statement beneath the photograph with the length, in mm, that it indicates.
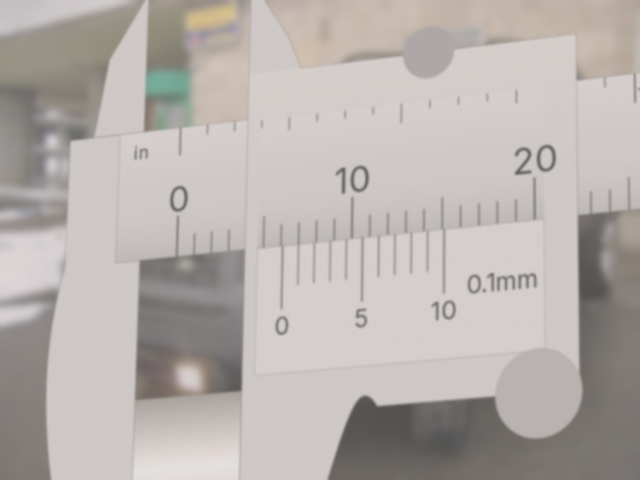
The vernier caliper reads 6.1 mm
